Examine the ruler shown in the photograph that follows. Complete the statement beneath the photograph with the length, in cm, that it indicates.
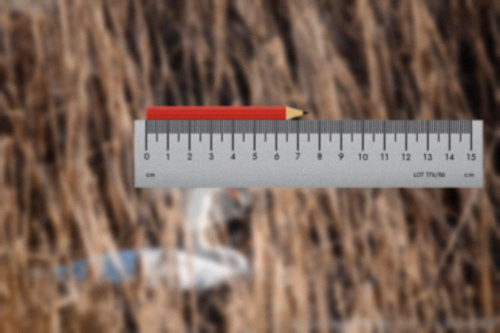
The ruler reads 7.5 cm
